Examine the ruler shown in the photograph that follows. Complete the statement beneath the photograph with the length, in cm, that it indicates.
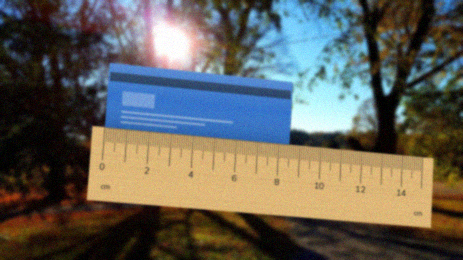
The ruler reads 8.5 cm
